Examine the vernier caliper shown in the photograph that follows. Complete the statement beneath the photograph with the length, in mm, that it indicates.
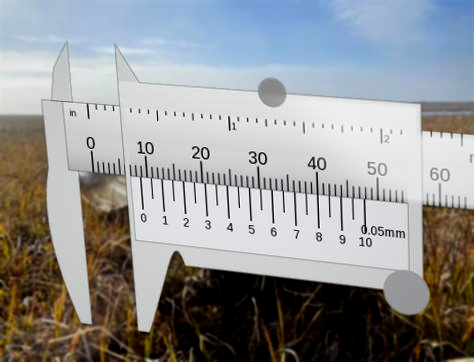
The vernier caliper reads 8.8 mm
